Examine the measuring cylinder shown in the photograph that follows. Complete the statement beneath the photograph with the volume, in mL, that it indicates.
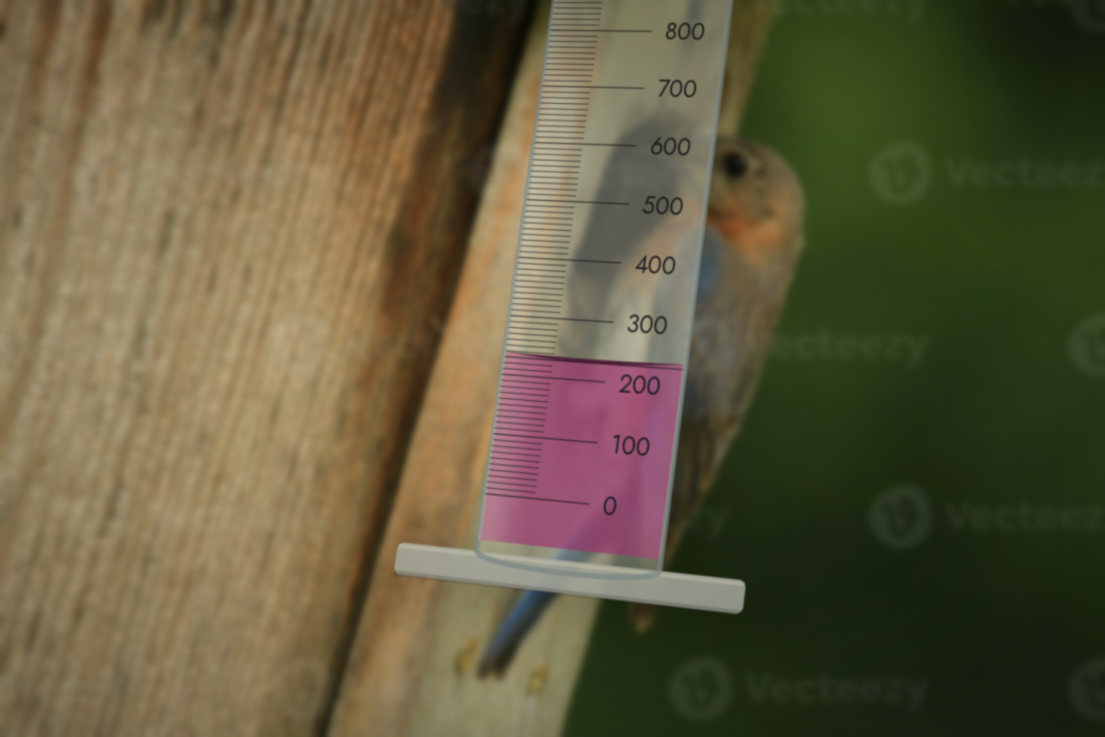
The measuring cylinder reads 230 mL
